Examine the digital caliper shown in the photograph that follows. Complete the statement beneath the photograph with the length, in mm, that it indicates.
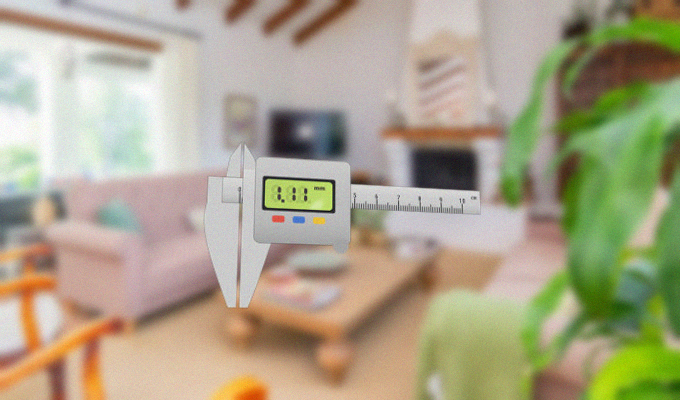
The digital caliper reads 1.11 mm
